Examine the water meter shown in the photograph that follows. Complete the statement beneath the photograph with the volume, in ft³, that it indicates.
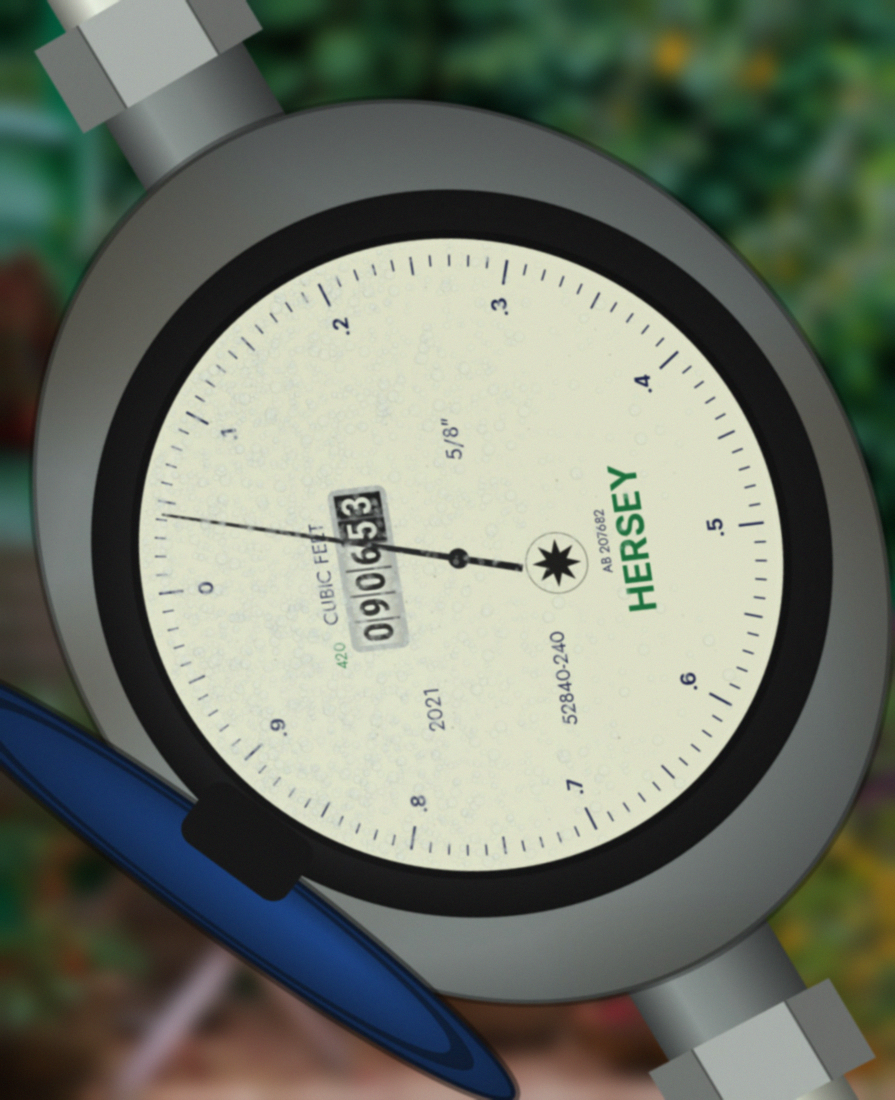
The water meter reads 90653.04 ft³
